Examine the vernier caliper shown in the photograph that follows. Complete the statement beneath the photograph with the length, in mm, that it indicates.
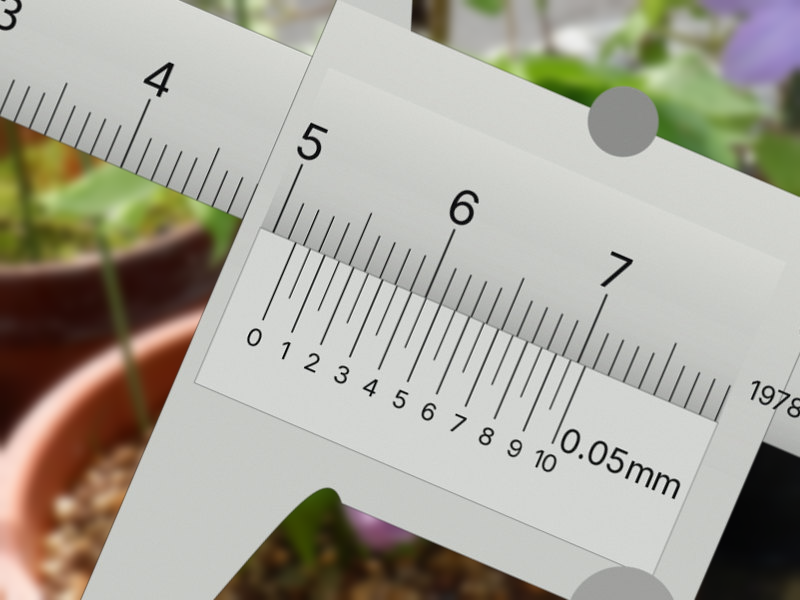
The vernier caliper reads 51.5 mm
